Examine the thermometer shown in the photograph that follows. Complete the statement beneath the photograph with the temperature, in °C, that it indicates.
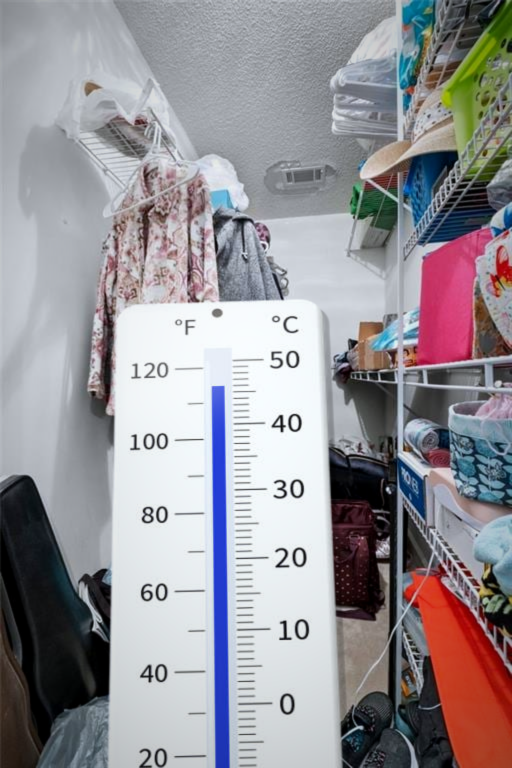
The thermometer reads 46 °C
